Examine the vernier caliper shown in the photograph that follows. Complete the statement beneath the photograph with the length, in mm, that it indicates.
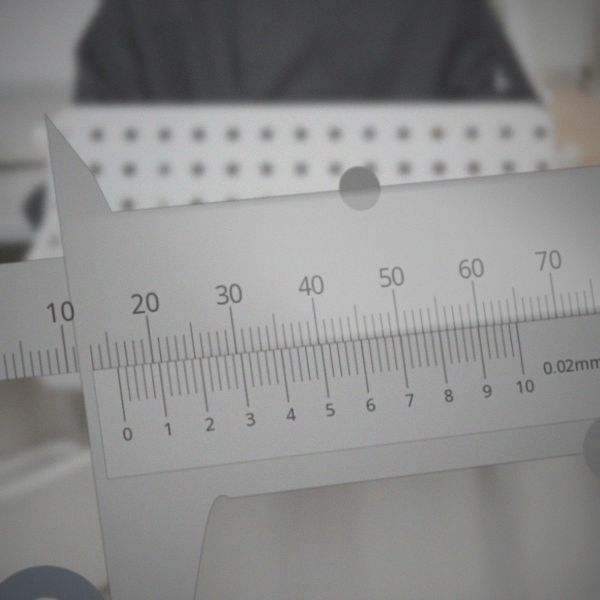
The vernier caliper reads 15.8 mm
